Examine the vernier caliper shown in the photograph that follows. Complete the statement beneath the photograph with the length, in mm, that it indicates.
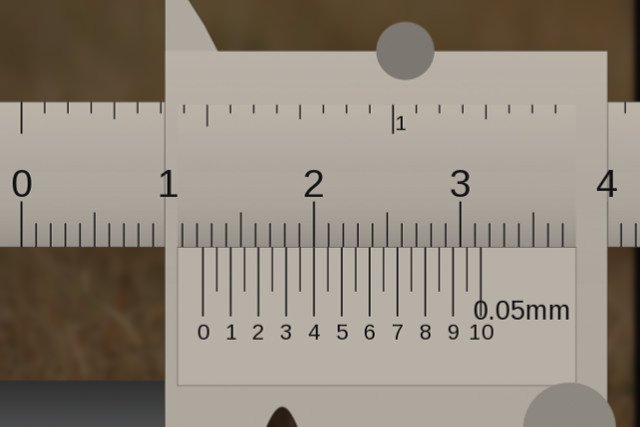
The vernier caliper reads 12.4 mm
